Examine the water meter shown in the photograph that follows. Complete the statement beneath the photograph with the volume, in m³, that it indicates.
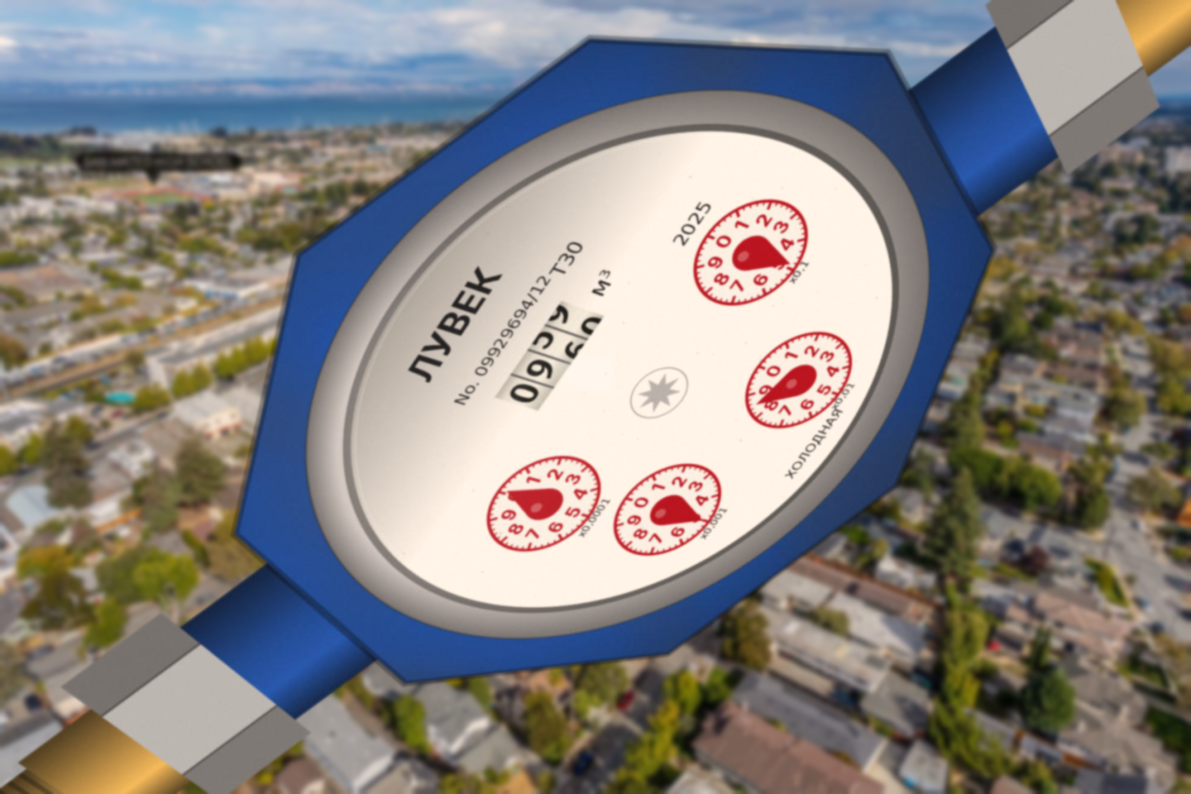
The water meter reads 959.4850 m³
